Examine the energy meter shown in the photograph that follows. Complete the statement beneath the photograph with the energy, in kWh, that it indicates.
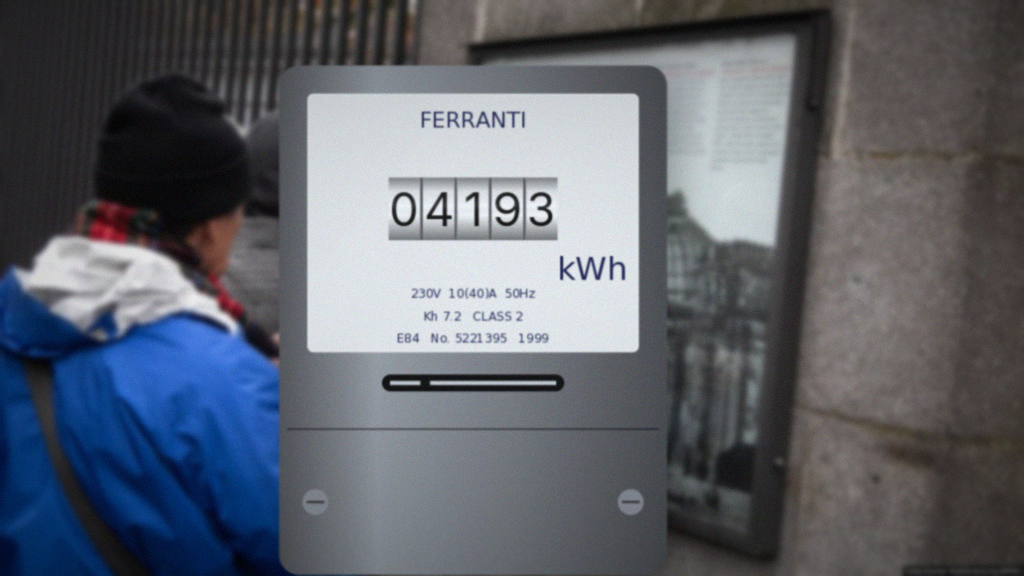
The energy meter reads 4193 kWh
